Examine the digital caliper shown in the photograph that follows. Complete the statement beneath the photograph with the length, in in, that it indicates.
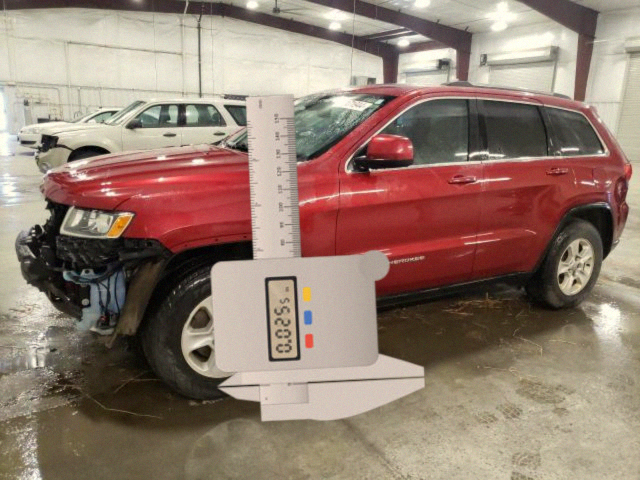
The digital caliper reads 0.0255 in
